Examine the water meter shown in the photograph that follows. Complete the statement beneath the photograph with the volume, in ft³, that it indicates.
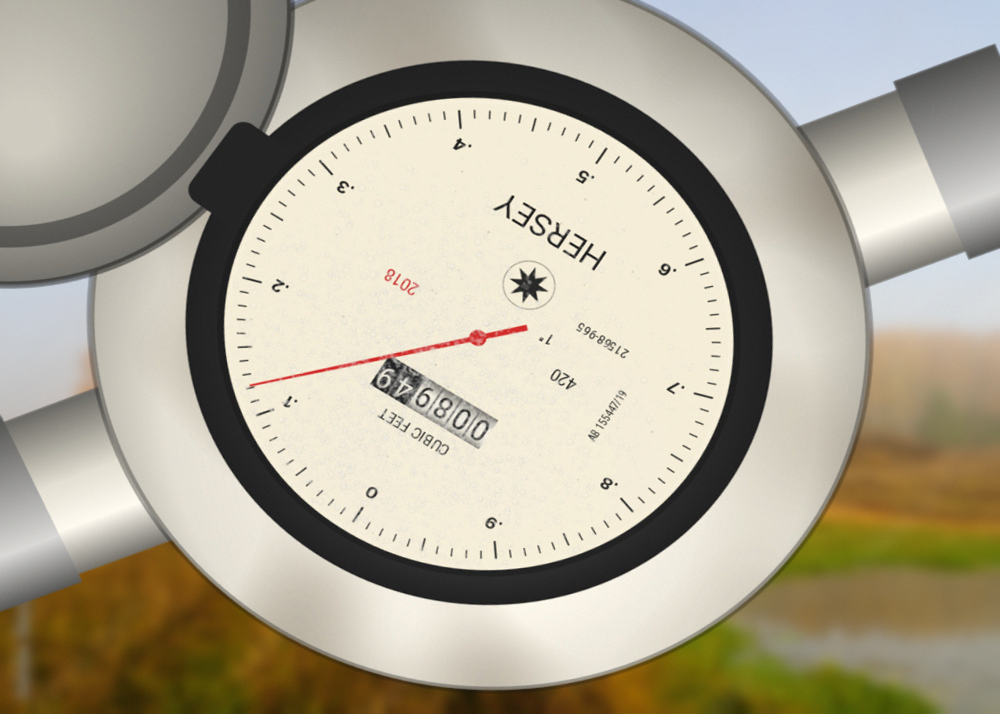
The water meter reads 8949.12 ft³
